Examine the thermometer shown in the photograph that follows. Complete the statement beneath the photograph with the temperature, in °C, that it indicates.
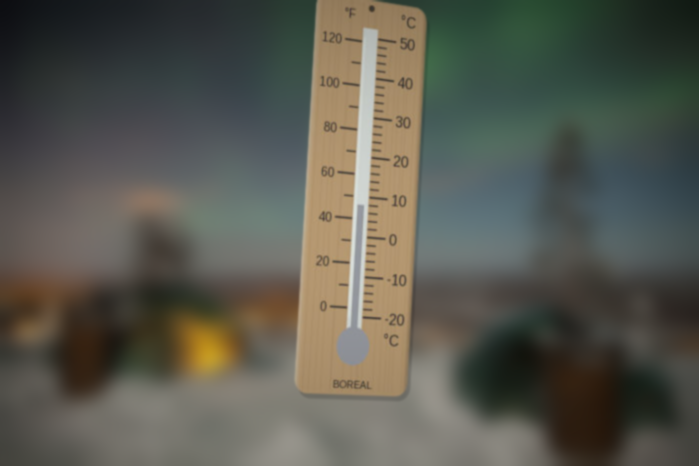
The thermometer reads 8 °C
